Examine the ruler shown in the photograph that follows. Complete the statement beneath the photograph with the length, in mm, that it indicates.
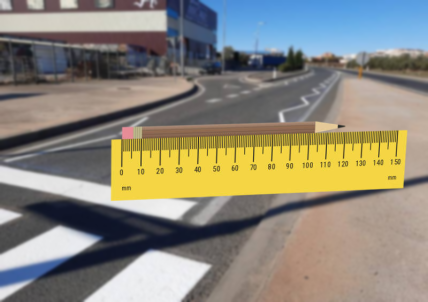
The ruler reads 120 mm
